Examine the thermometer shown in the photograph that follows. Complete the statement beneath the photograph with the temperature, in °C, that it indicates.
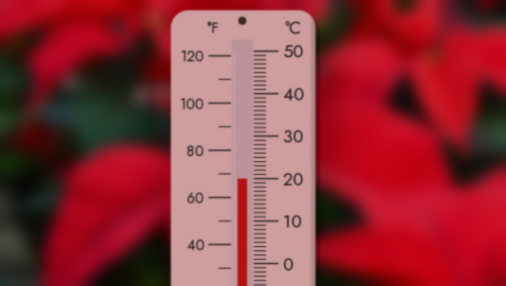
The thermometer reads 20 °C
